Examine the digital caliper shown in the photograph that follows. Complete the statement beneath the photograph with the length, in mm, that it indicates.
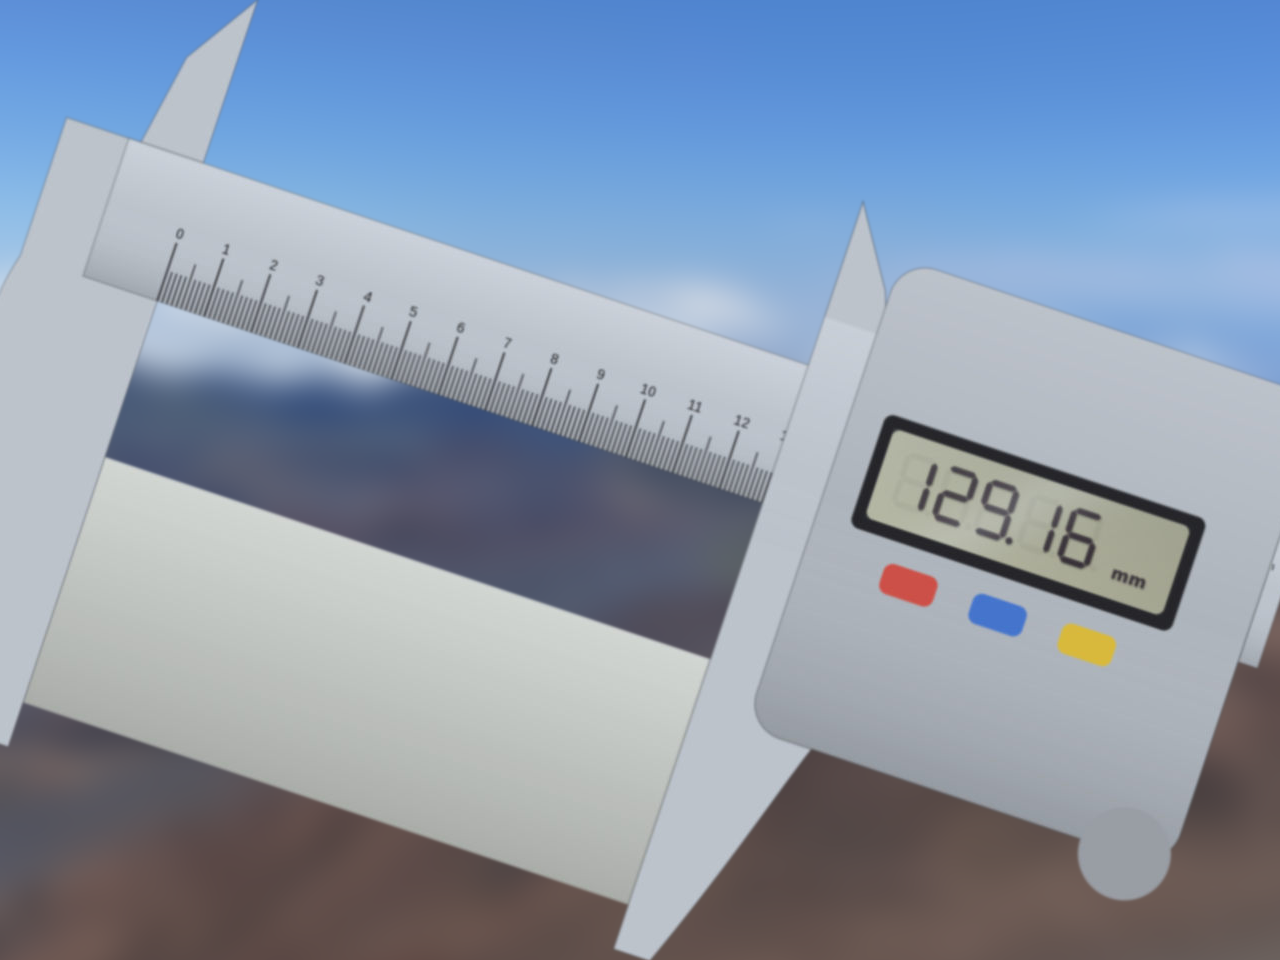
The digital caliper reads 129.16 mm
